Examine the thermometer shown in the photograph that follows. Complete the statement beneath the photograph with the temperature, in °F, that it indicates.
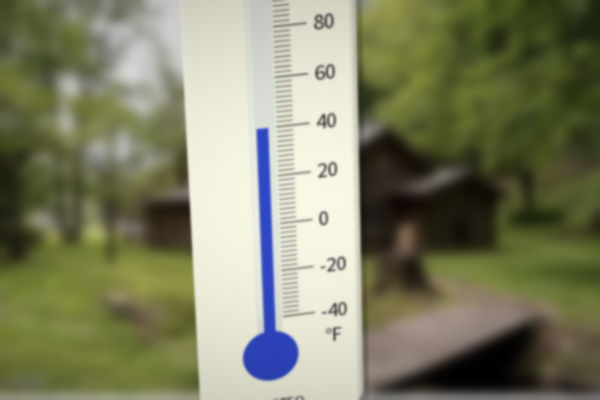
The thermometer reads 40 °F
